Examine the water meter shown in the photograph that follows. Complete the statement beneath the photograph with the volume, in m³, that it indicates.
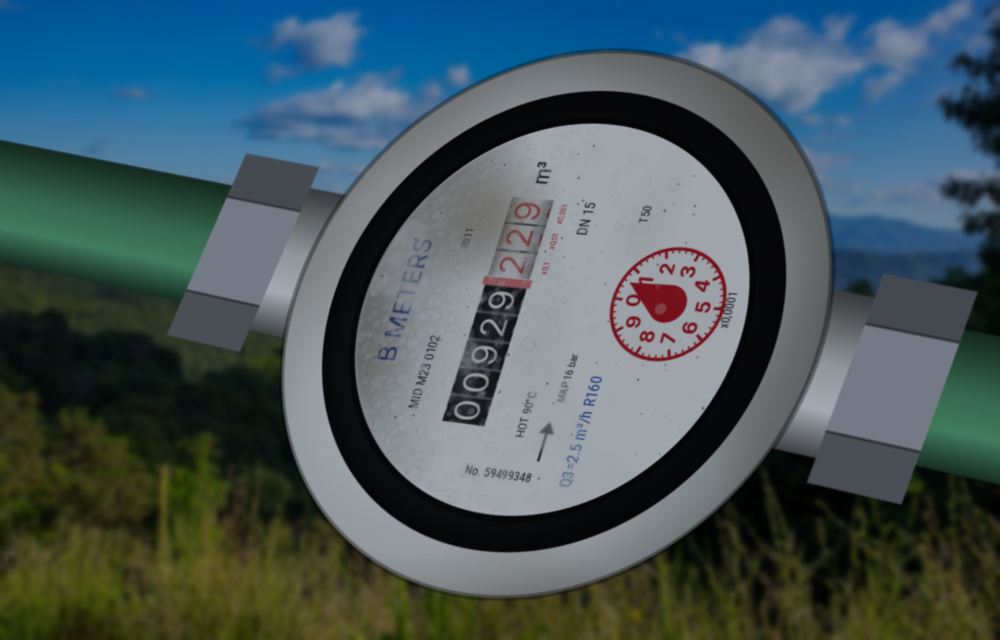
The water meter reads 929.2290 m³
